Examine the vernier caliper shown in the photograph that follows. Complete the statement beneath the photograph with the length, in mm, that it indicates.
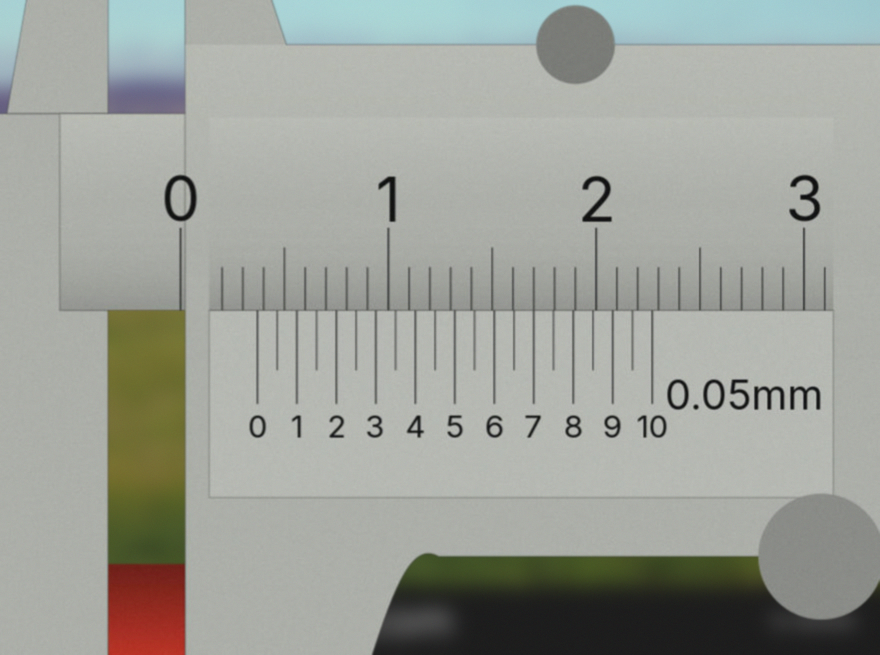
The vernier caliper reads 3.7 mm
